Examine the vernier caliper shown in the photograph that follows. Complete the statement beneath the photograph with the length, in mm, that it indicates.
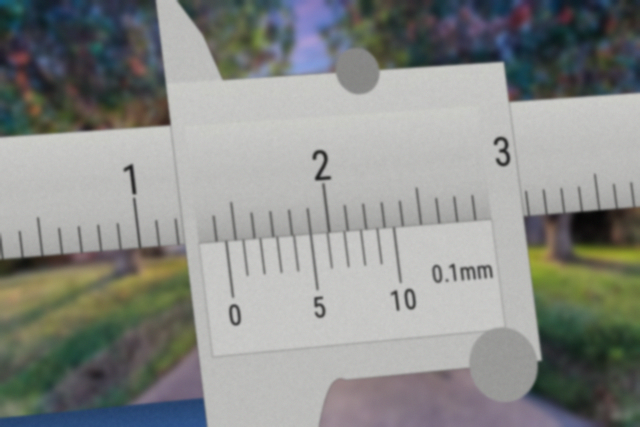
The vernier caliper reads 14.5 mm
